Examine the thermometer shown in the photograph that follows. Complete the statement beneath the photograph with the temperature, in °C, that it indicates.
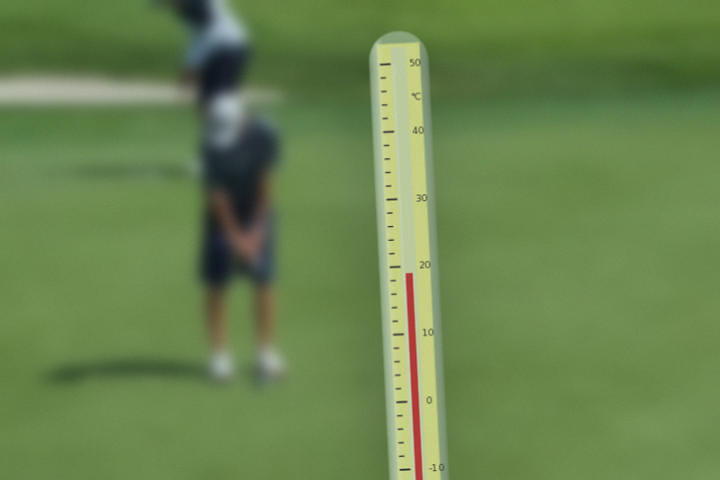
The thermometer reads 19 °C
